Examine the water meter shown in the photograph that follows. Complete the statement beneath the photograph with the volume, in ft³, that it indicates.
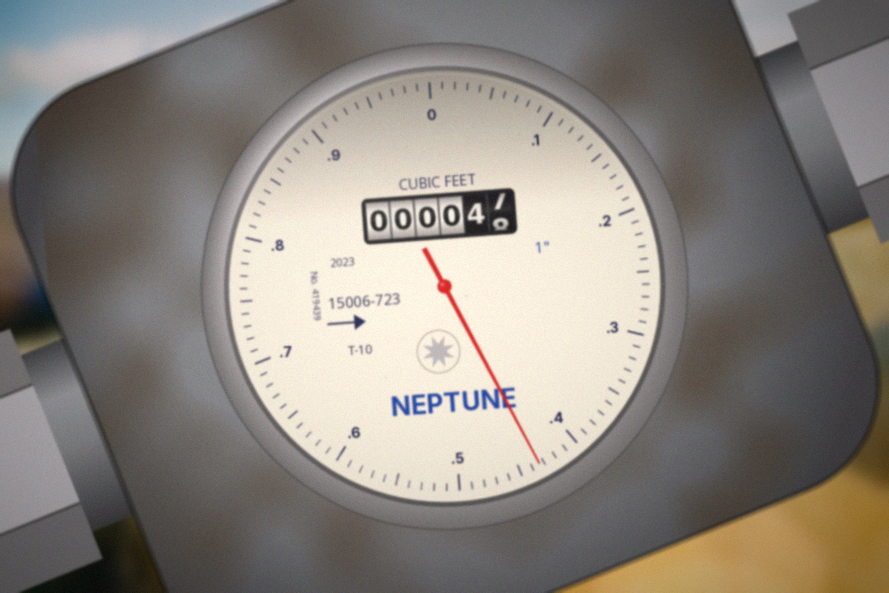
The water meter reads 47.43 ft³
